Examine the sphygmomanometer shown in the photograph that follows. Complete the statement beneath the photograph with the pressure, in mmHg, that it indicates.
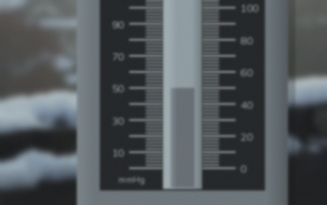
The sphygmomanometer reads 50 mmHg
